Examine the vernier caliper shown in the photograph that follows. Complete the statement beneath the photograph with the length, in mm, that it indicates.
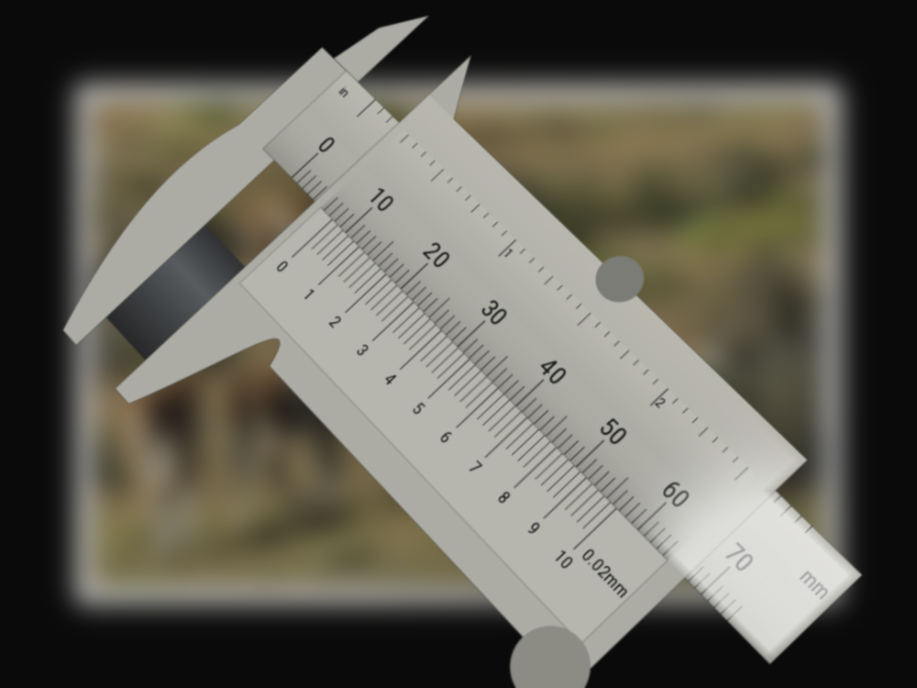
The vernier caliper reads 7.6 mm
